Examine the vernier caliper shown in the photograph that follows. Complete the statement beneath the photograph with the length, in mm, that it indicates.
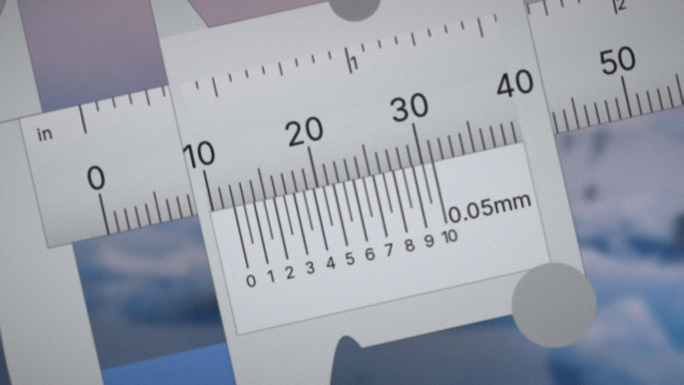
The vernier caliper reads 12.0 mm
